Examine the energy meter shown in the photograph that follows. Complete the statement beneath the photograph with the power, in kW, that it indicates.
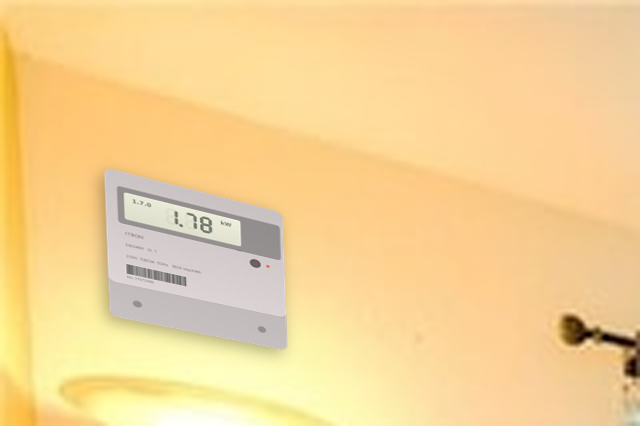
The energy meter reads 1.78 kW
